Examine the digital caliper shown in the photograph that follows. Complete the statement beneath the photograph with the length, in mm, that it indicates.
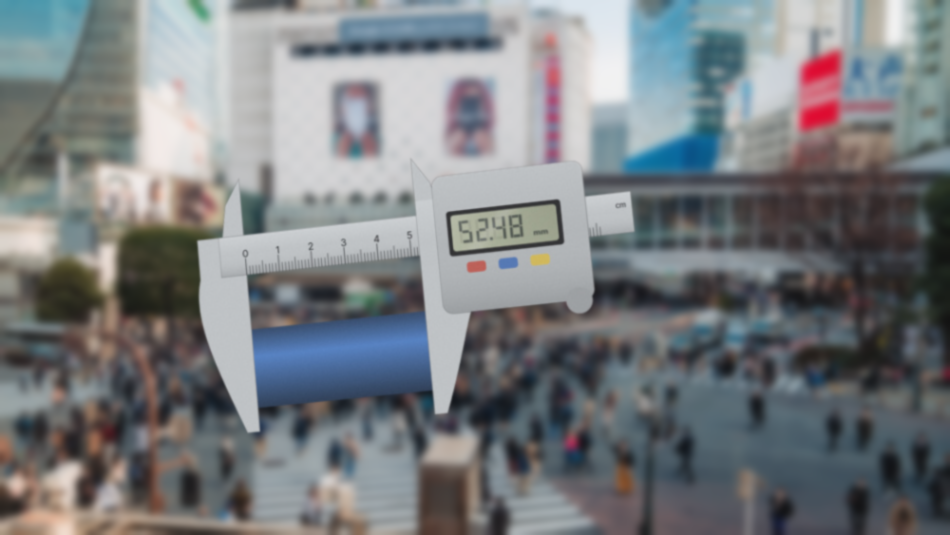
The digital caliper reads 52.48 mm
